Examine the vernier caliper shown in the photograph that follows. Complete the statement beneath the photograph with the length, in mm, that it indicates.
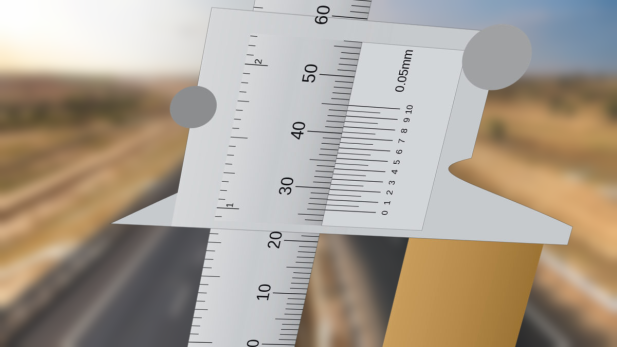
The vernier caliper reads 26.0 mm
